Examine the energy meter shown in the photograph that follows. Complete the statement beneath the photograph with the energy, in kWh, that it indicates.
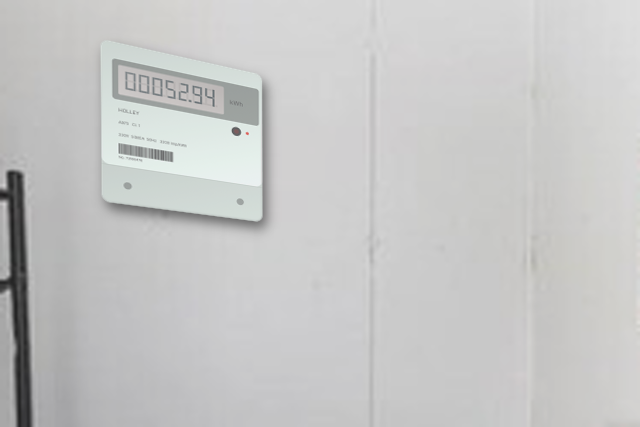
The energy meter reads 52.94 kWh
